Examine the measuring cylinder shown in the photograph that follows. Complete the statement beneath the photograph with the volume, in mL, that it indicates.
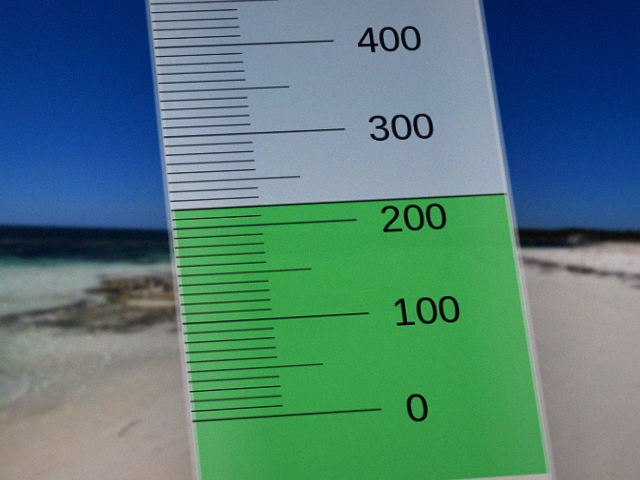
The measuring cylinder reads 220 mL
